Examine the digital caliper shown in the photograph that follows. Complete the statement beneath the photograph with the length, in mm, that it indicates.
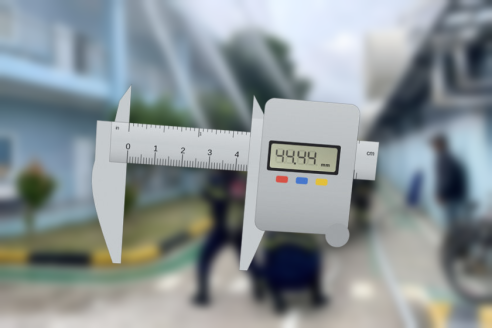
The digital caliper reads 44.44 mm
